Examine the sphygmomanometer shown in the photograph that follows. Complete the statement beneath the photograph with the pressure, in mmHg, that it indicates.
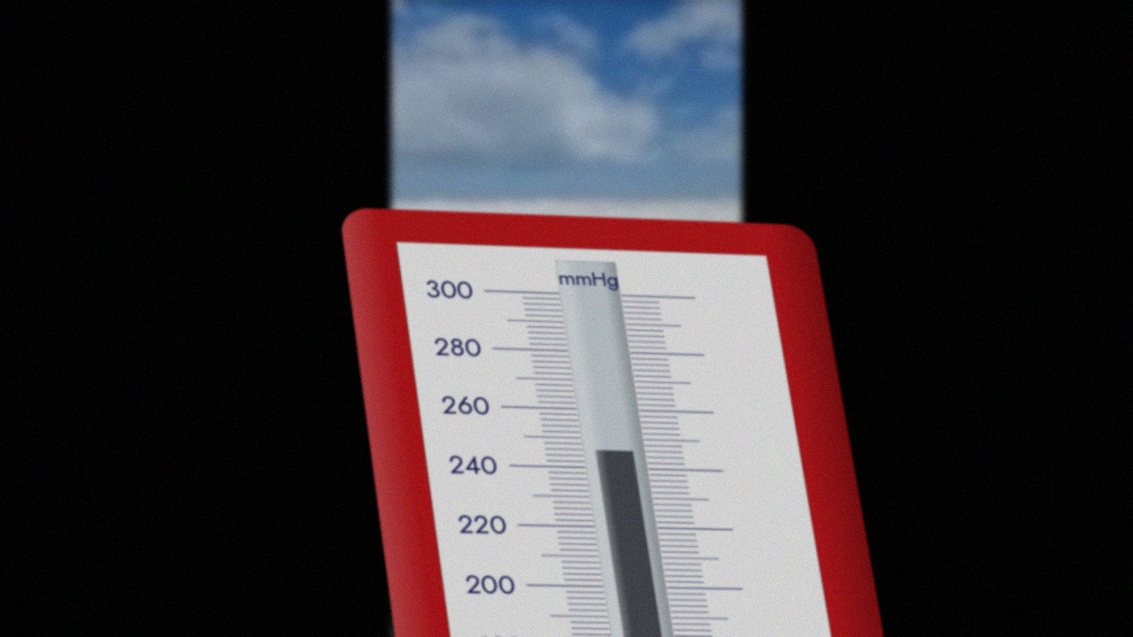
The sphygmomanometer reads 246 mmHg
